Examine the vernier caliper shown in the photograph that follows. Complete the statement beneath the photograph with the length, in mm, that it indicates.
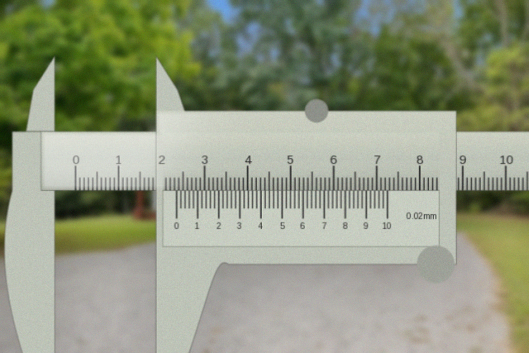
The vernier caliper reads 23.5 mm
